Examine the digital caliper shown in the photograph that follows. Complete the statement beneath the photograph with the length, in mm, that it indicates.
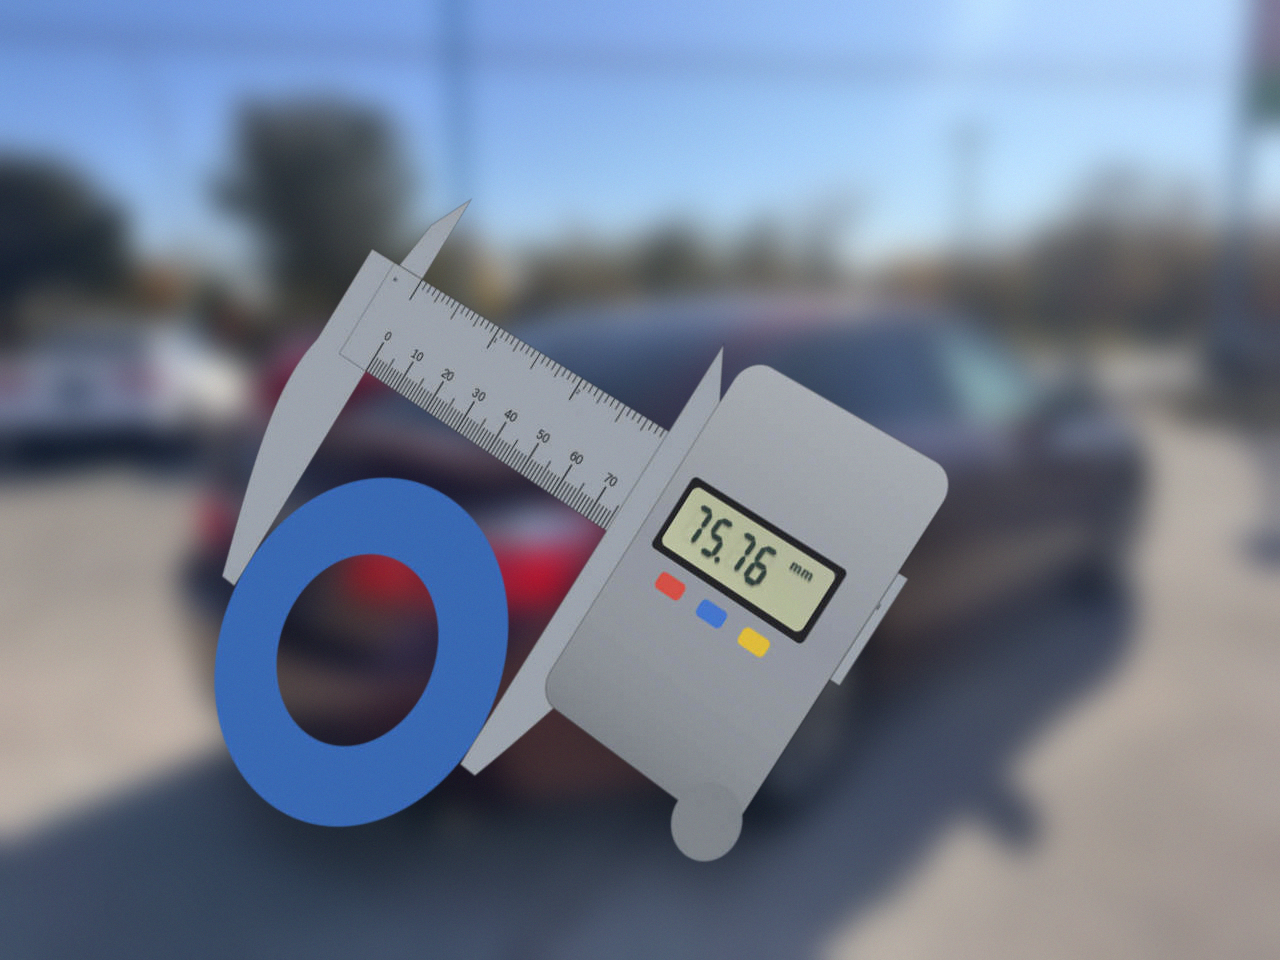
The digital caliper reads 75.76 mm
